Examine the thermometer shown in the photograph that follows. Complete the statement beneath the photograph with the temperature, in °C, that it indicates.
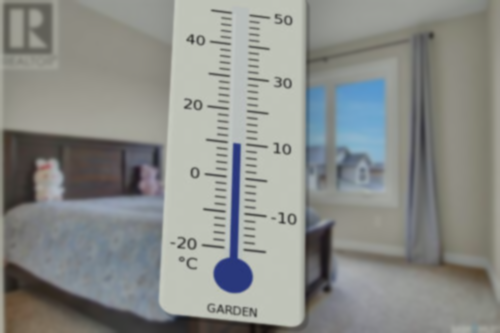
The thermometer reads 10 °C
